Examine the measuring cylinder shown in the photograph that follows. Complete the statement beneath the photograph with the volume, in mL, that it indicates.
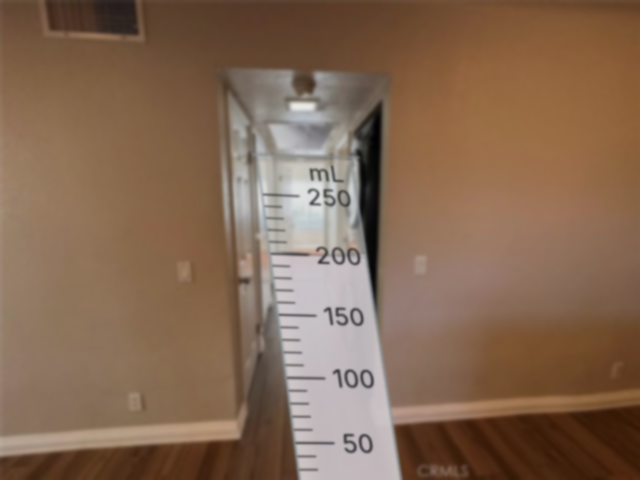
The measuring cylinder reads 200 mL
